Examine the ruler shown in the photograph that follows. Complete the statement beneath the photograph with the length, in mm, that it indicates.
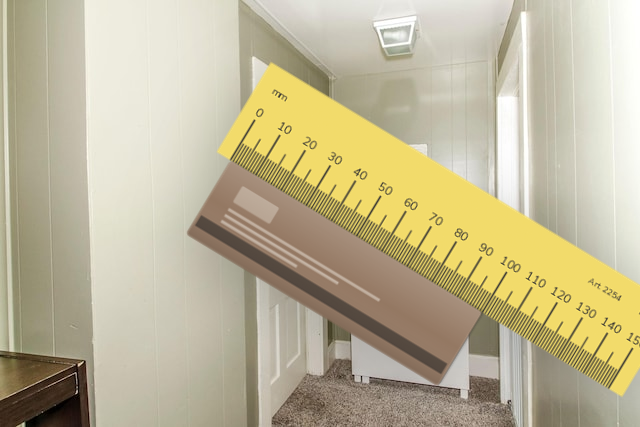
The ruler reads 100 mm
